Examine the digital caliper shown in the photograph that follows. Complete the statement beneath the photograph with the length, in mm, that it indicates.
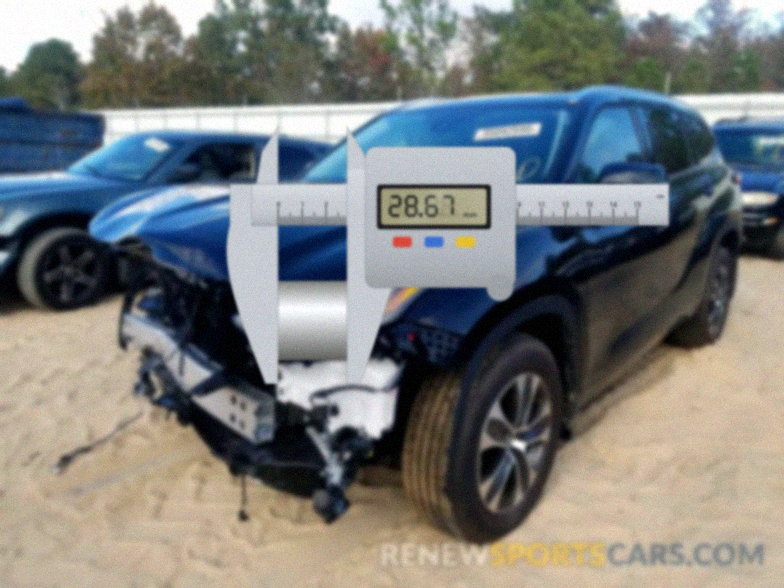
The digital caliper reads 28.67 mm
